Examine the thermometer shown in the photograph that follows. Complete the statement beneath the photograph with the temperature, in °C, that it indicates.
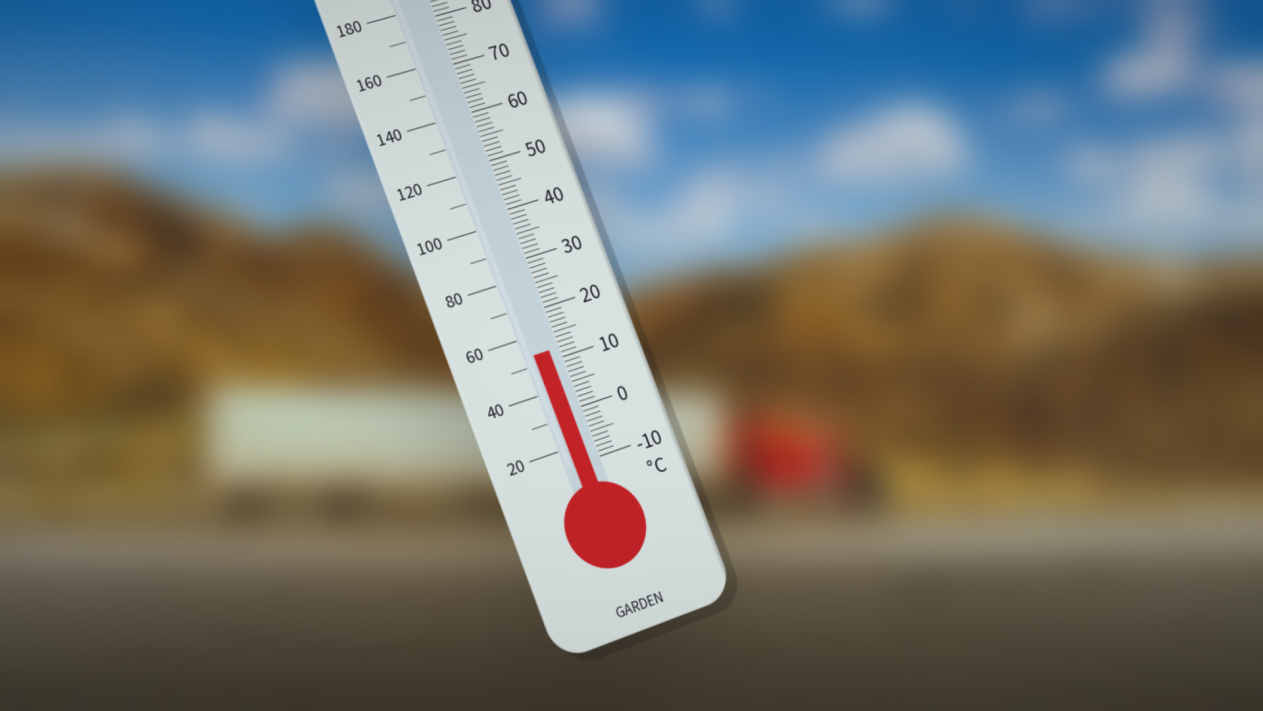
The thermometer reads 12 °C
